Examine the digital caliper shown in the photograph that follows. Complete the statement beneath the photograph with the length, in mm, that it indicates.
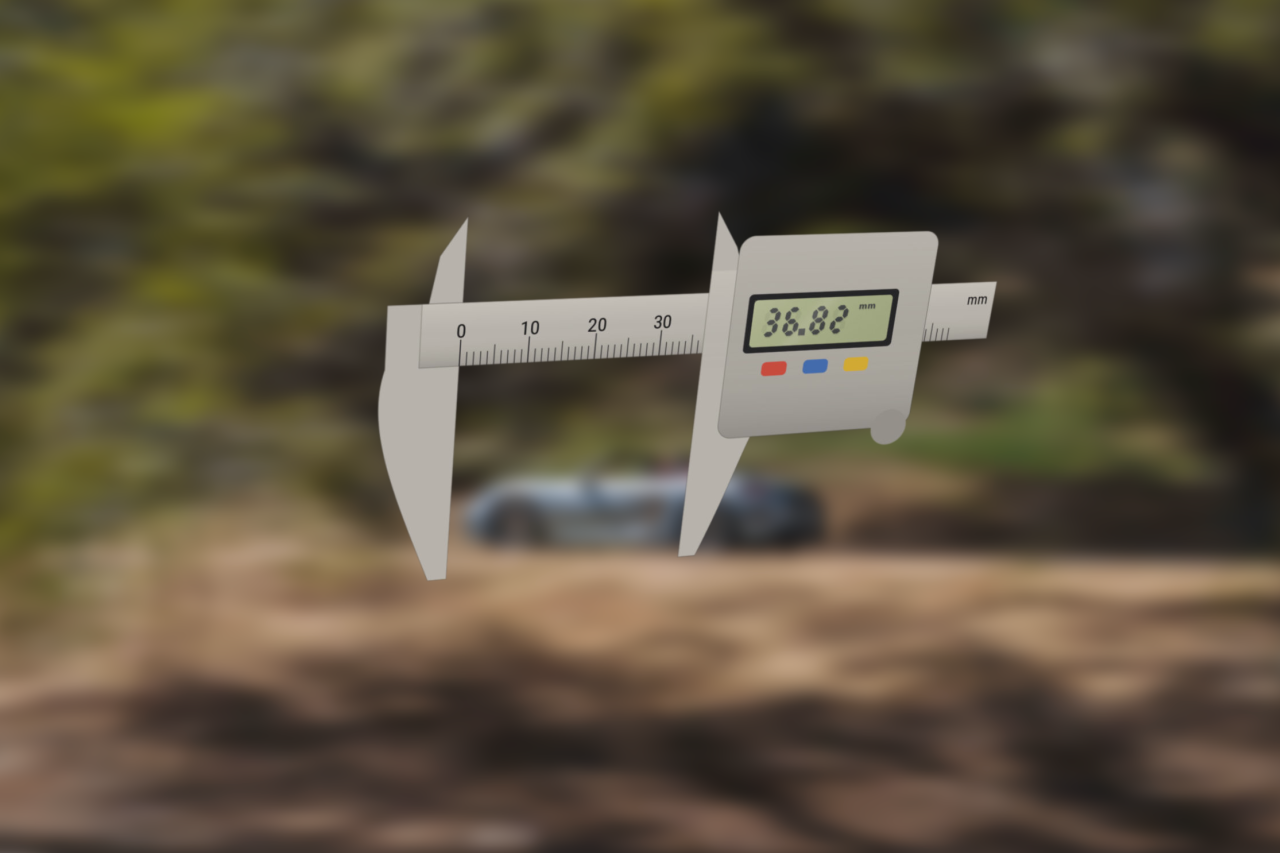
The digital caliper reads 36.82 mm
